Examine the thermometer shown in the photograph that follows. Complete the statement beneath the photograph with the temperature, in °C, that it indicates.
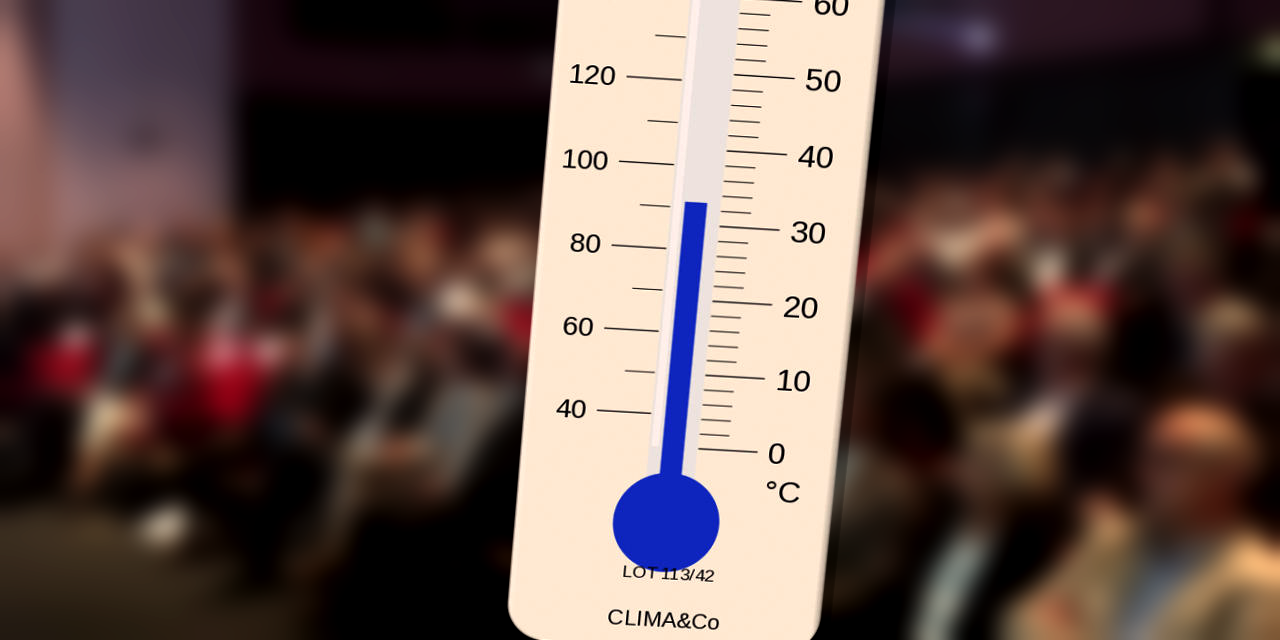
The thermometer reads 33 °C
